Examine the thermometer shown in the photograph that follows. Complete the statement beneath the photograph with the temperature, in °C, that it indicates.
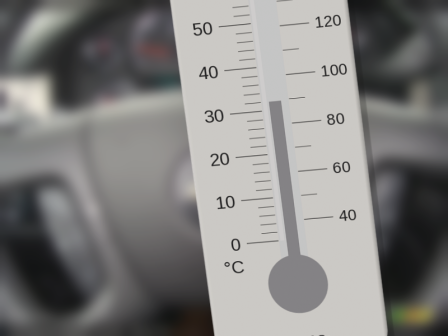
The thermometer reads 32 °C
